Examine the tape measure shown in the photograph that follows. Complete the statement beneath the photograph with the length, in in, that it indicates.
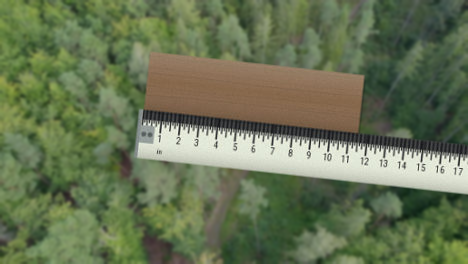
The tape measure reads 11.5 in
